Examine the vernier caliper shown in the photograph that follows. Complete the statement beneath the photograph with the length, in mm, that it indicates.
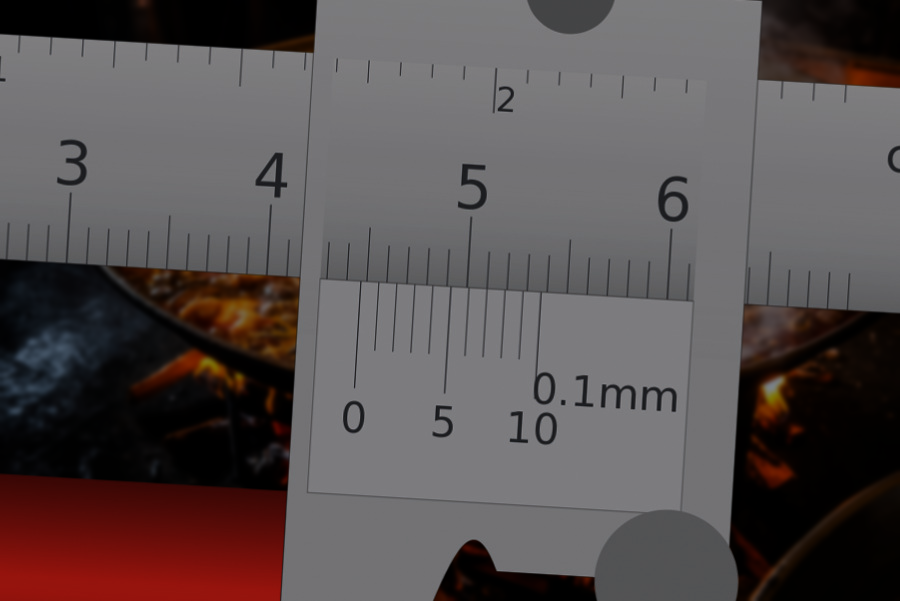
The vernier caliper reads 44.7 mm
